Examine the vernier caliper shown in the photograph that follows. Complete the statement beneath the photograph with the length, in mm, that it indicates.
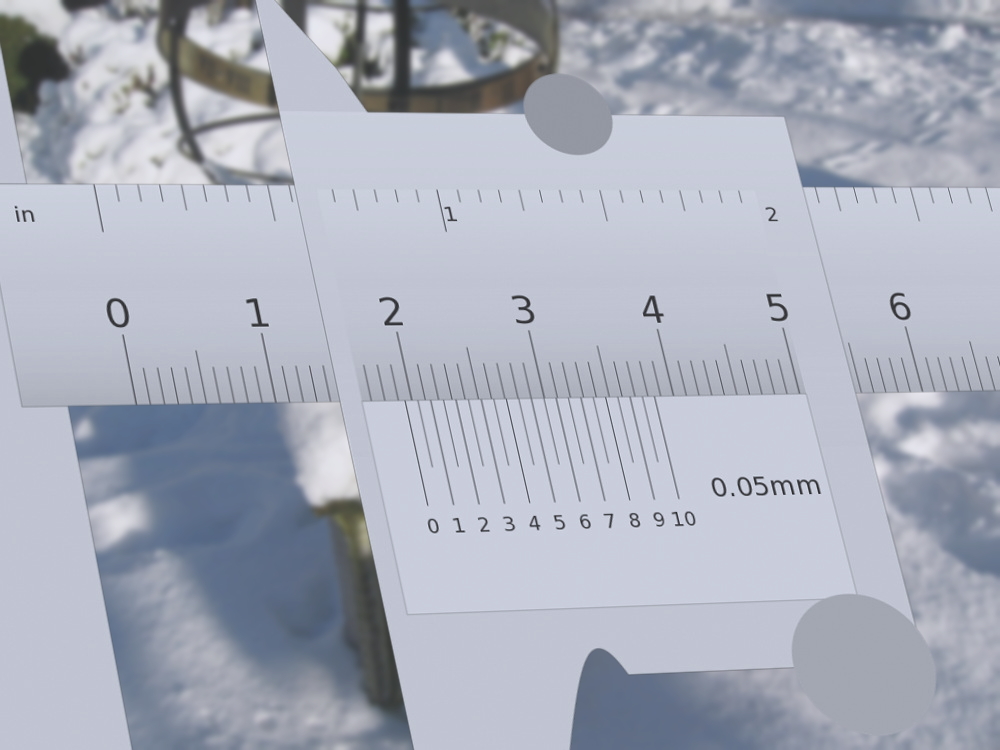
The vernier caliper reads 19.5 mm
